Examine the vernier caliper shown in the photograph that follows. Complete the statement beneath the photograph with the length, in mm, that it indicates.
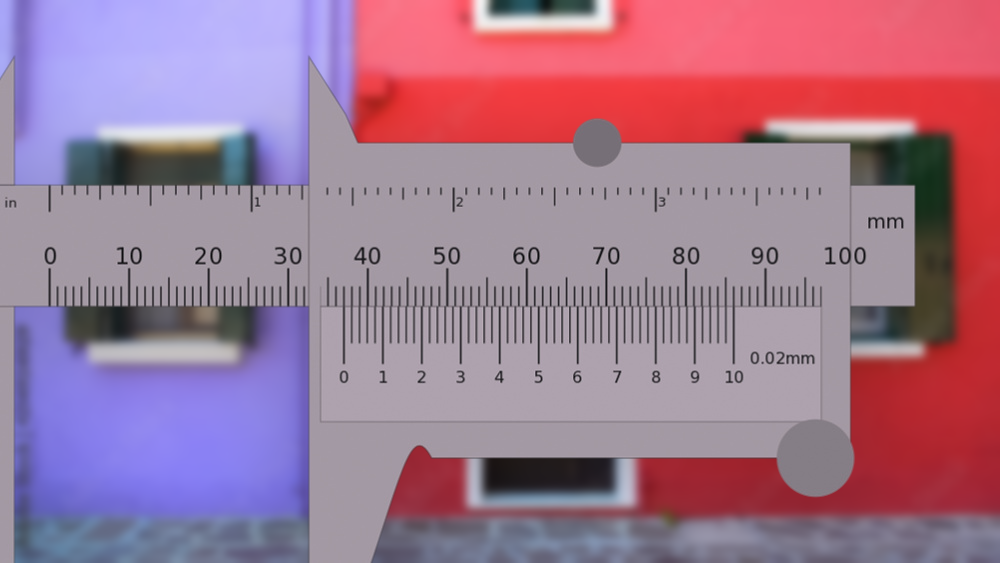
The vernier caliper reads 37.0 mm
